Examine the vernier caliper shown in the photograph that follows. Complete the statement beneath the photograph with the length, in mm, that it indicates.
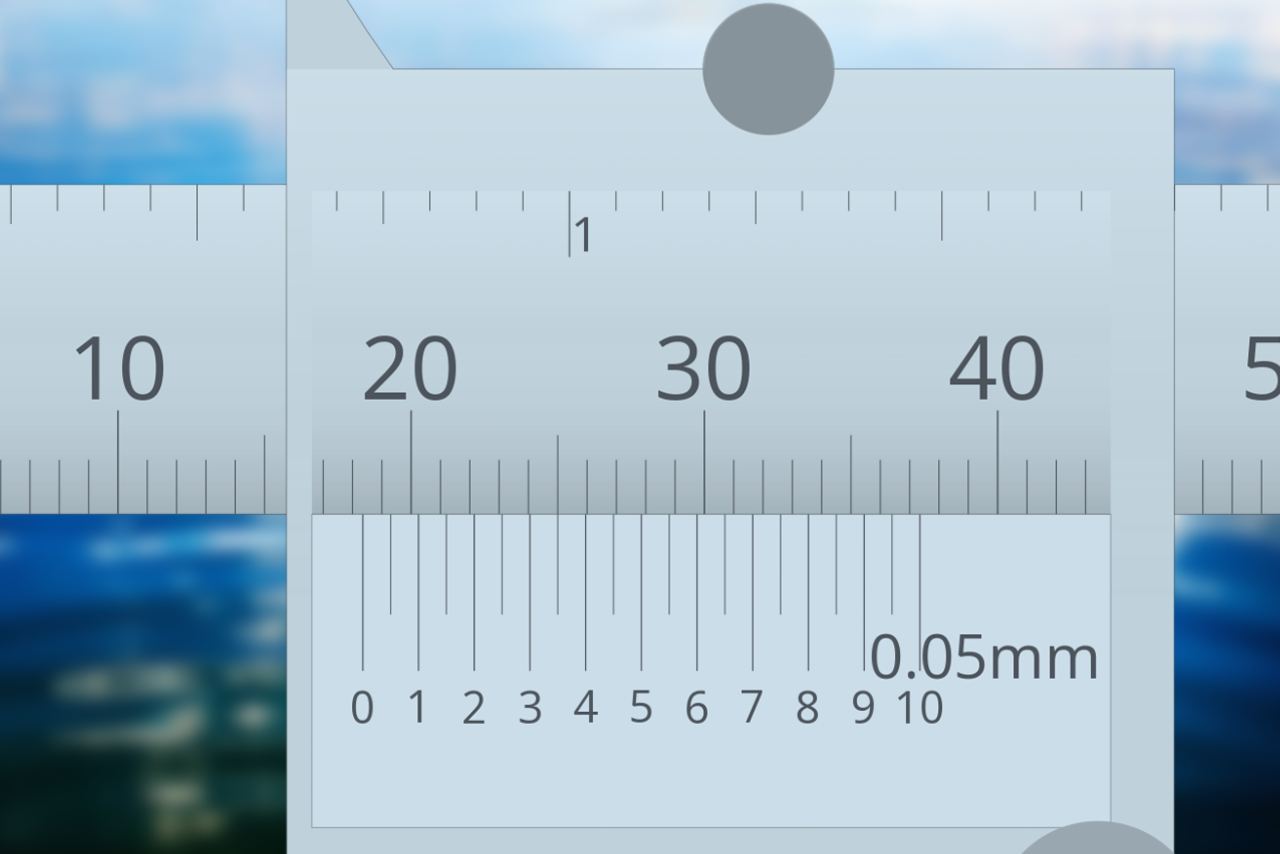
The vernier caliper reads 18.35 mm
